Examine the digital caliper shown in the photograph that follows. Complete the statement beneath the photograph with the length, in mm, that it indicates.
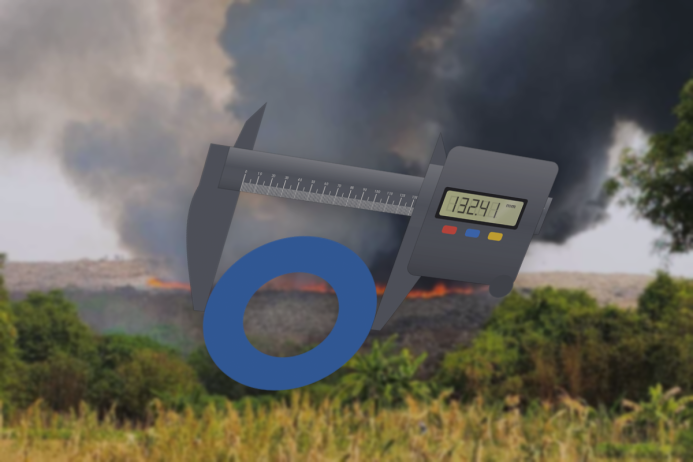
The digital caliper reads 132.41 mm
